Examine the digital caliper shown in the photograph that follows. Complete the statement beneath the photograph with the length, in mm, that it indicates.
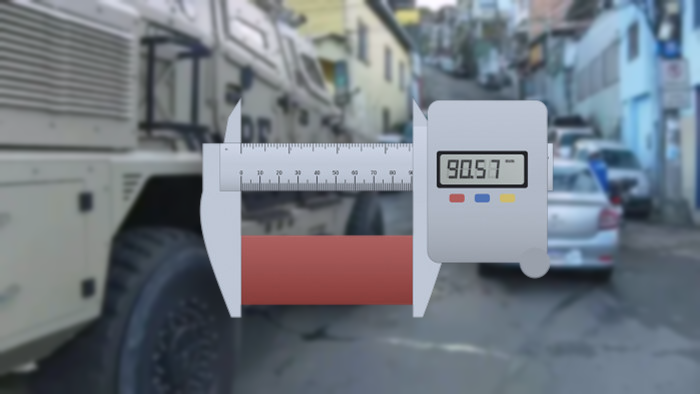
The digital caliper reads 90.57 mm
